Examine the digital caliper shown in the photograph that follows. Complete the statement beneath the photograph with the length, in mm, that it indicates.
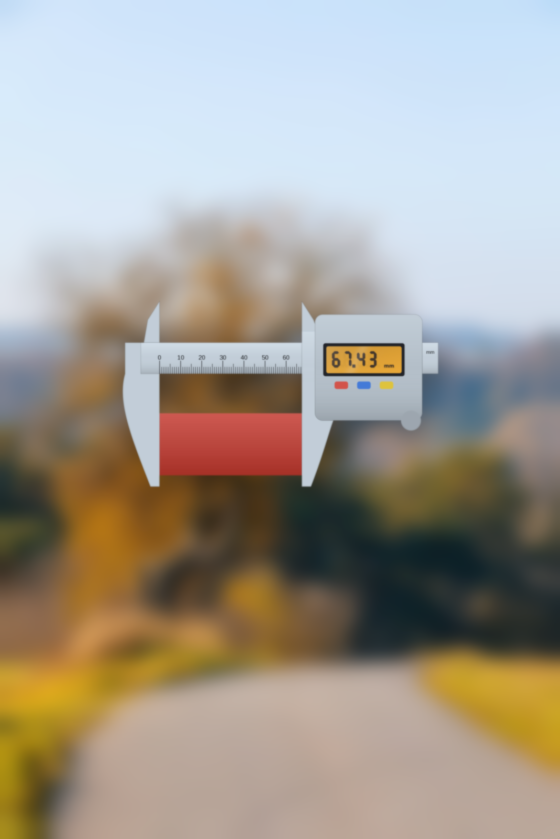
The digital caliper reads 67.43 mm
